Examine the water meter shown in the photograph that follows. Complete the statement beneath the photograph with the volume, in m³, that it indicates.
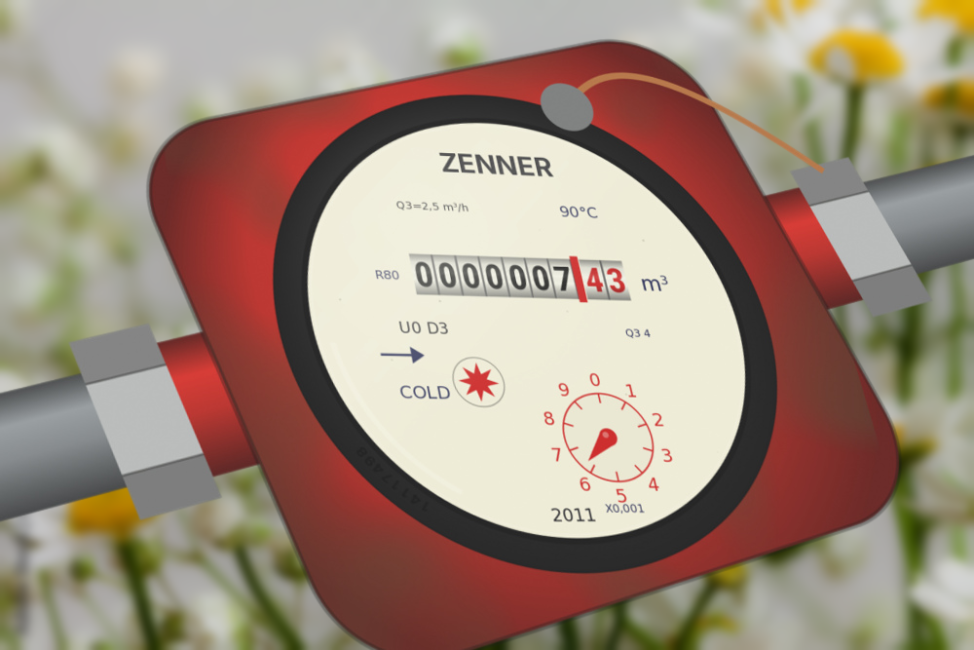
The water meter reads 7.436 m³
